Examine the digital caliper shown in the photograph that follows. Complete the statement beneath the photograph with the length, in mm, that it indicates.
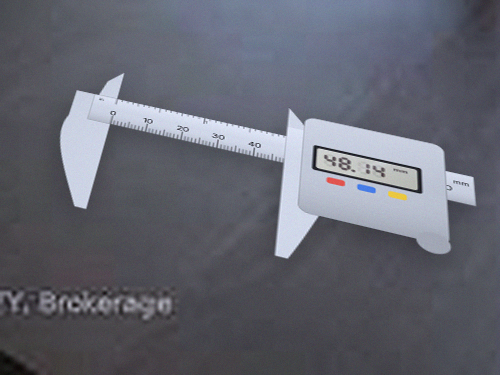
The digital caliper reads 48.14 mm
